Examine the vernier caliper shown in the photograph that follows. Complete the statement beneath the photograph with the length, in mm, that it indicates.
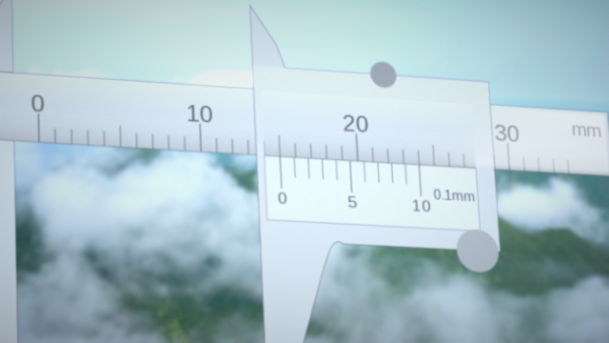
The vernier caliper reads 15.0 mm
